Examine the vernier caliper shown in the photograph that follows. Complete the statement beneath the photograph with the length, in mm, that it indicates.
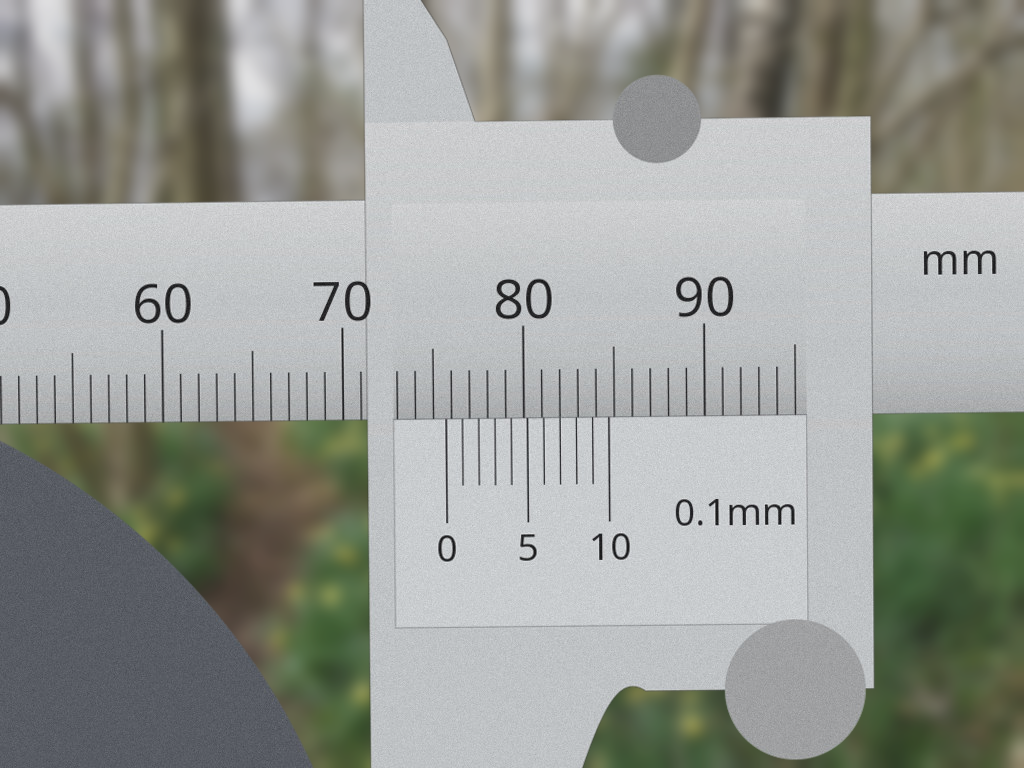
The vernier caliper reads 75.7 mm
